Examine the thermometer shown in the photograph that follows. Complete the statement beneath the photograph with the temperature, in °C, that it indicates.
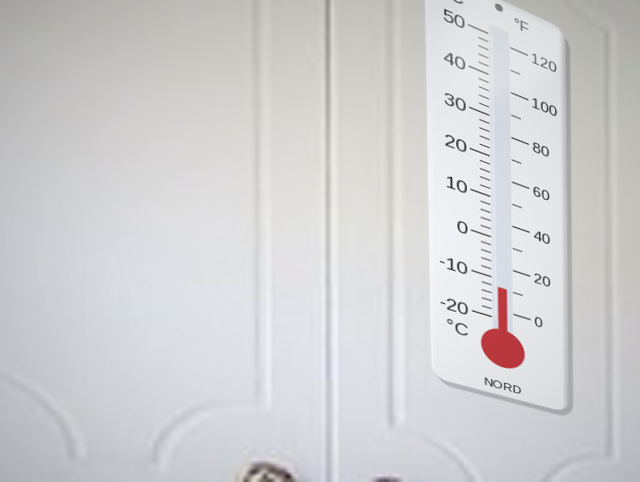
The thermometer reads -12 °C
